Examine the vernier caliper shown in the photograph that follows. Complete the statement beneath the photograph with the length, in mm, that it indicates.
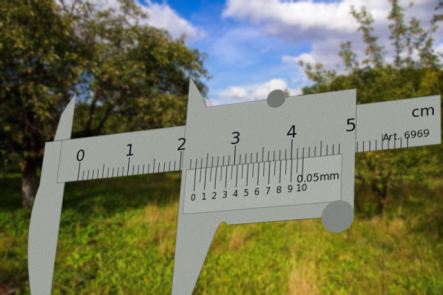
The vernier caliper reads 23.0 mm
